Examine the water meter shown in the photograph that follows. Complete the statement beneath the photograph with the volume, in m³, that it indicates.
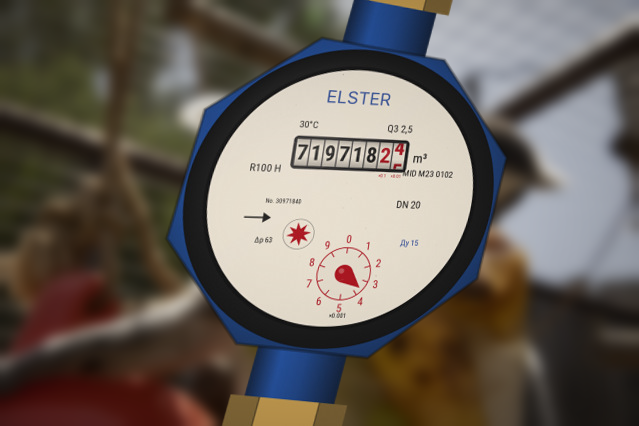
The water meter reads 719718.243 m³
